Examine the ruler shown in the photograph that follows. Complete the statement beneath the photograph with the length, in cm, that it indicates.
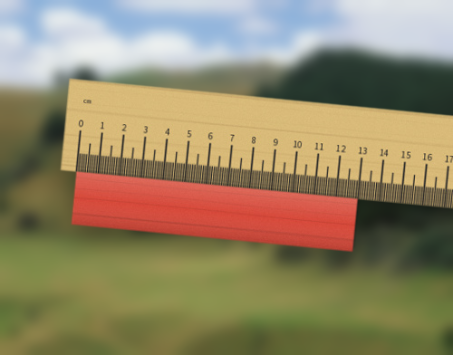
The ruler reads 13 cm
